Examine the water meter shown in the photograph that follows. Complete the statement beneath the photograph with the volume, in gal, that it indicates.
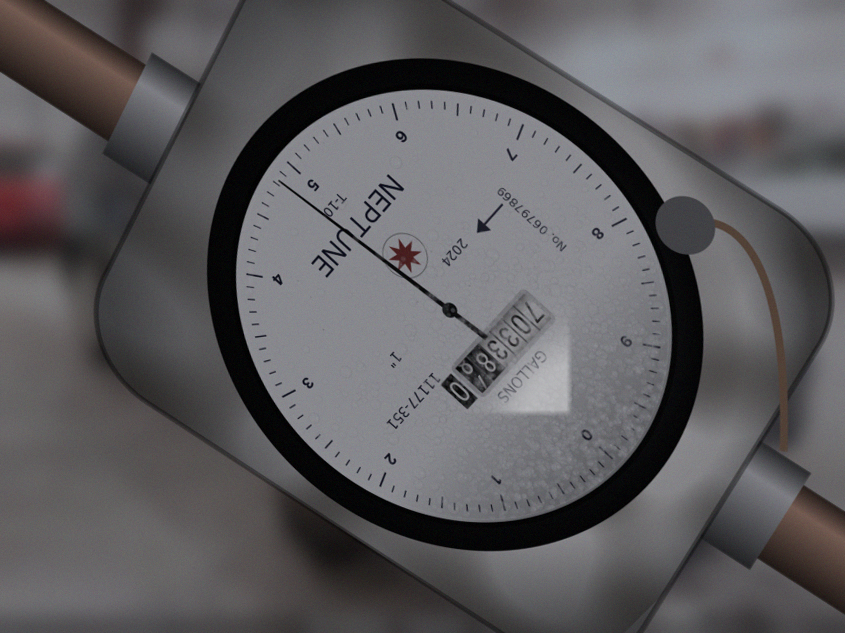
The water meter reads 7033874.8 gal
